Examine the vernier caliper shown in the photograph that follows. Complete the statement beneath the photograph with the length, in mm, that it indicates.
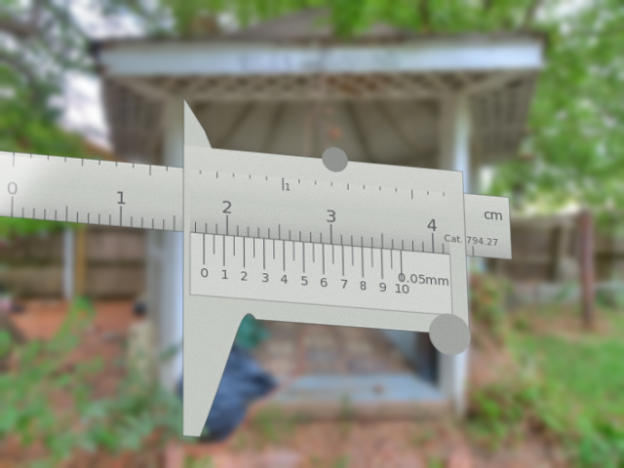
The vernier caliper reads 17.8 mm
